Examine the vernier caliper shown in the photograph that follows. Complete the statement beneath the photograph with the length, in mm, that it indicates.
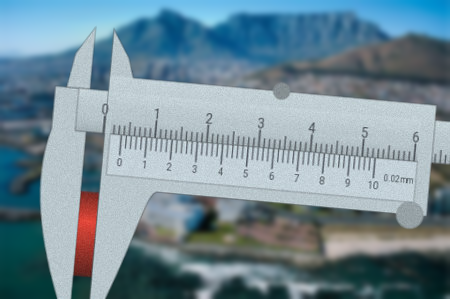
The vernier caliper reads 3.5 mm
